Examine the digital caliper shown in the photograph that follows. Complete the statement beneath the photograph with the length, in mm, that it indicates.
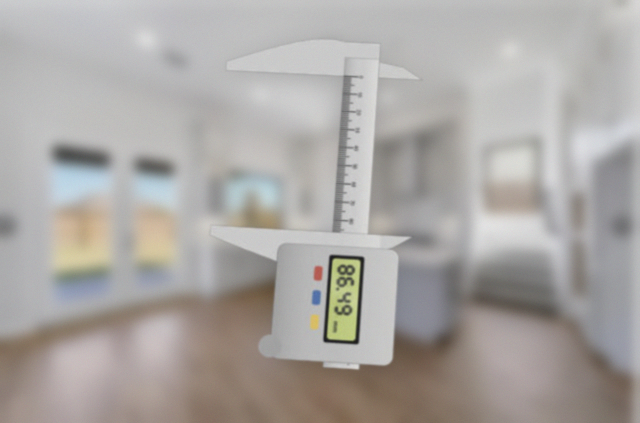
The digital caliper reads 86.49 mm
